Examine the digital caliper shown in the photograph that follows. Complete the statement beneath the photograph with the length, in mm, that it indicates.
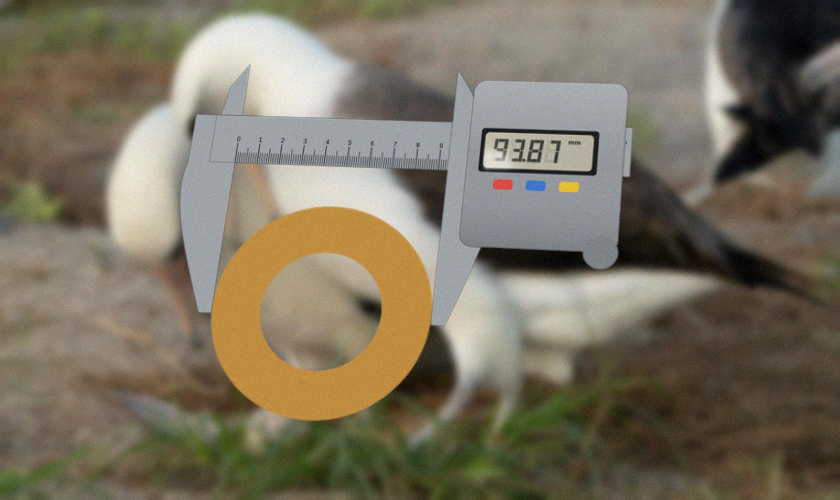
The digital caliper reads 93.87 mm
